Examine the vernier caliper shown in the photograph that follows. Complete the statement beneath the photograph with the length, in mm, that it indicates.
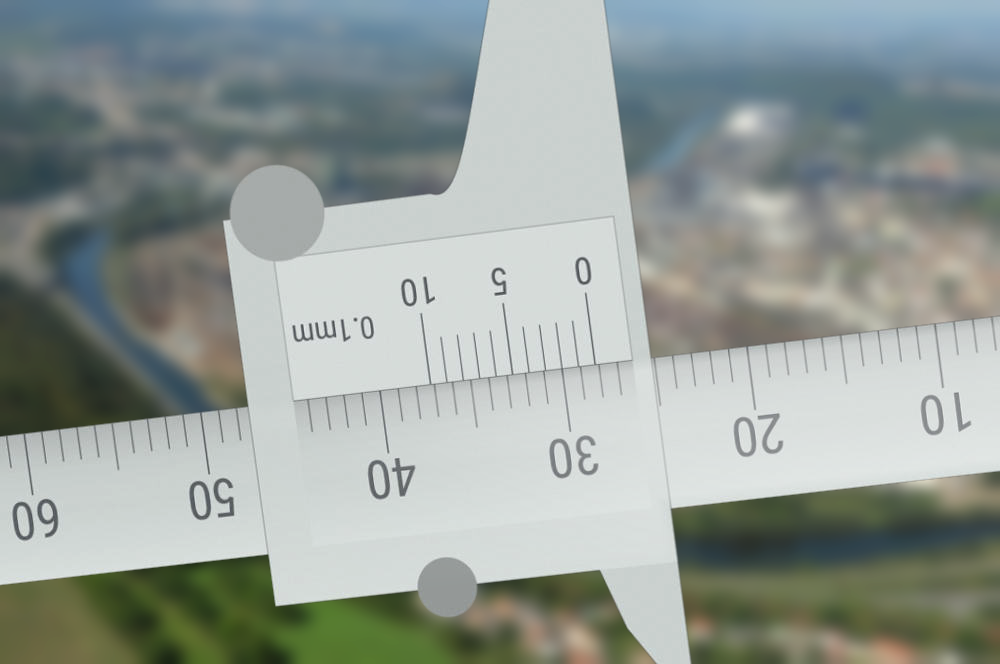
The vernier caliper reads 28.2 mm
